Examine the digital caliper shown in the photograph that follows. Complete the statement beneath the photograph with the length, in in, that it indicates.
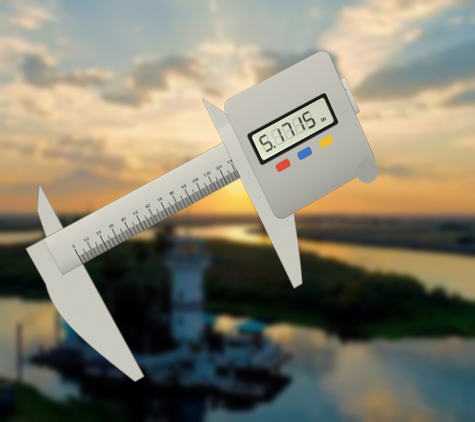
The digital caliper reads 5.1715 in
